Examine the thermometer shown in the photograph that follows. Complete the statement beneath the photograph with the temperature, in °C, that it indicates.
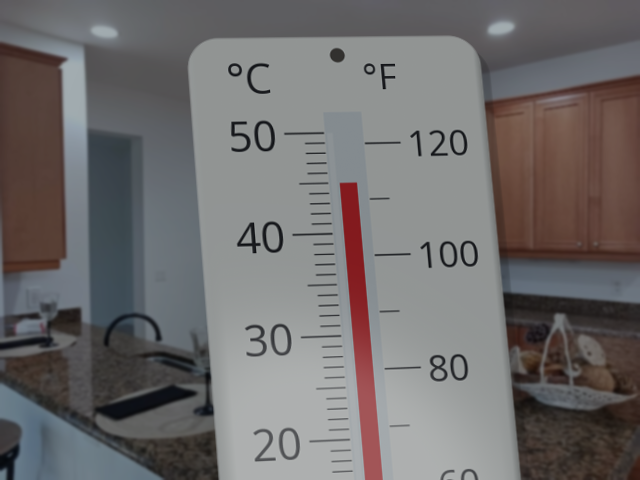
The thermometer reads 45 °C
